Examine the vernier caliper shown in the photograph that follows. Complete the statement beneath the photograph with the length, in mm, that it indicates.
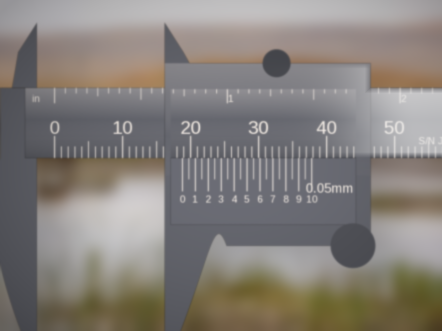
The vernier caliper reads 18.8 mm
